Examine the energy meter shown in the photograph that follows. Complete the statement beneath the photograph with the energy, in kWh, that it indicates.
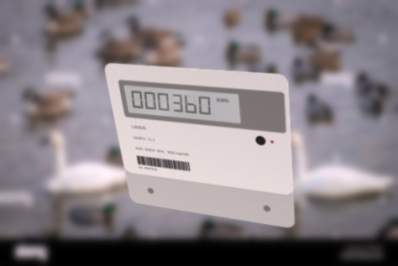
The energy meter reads 360 kWh
